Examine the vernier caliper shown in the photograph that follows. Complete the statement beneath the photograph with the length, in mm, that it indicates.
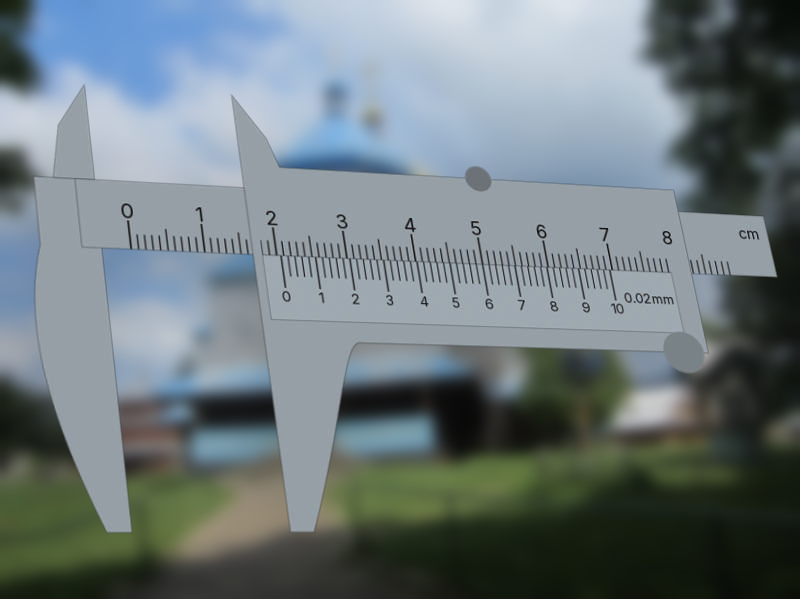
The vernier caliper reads 20.6 mm
